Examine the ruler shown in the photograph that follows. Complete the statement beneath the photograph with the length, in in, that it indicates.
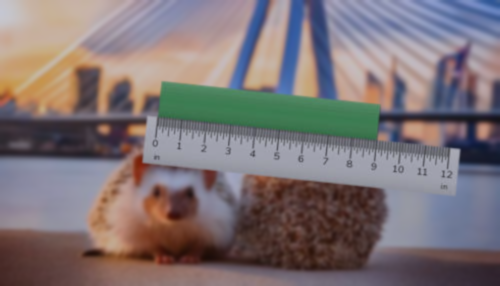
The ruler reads 9 in
